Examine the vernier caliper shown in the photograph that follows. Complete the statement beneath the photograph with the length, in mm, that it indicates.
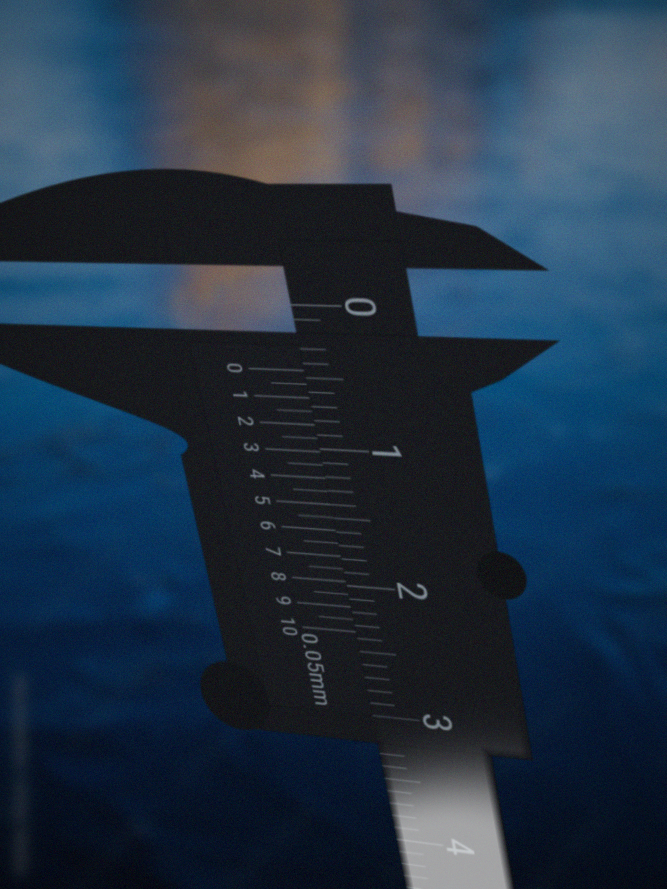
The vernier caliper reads 4.5 mm
